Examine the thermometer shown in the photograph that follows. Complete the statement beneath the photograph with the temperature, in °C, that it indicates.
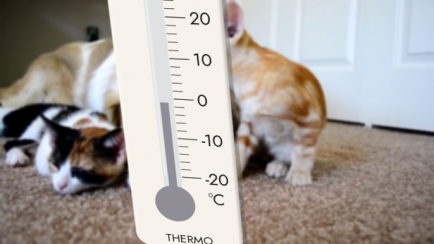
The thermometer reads -1 °C
